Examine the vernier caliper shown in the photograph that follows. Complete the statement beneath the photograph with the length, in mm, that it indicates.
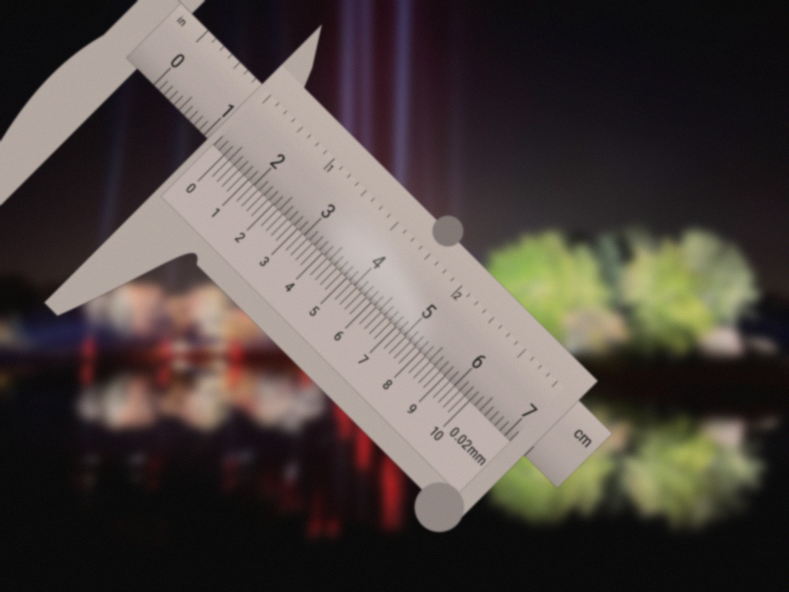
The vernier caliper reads 14.0 mm
